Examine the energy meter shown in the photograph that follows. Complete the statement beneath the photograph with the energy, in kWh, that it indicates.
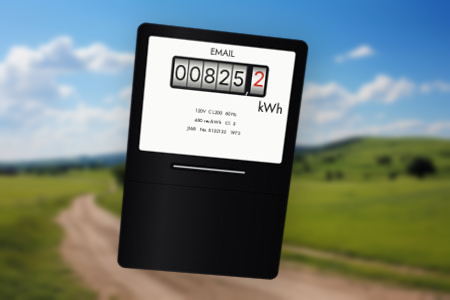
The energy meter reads 825.2 kWh
